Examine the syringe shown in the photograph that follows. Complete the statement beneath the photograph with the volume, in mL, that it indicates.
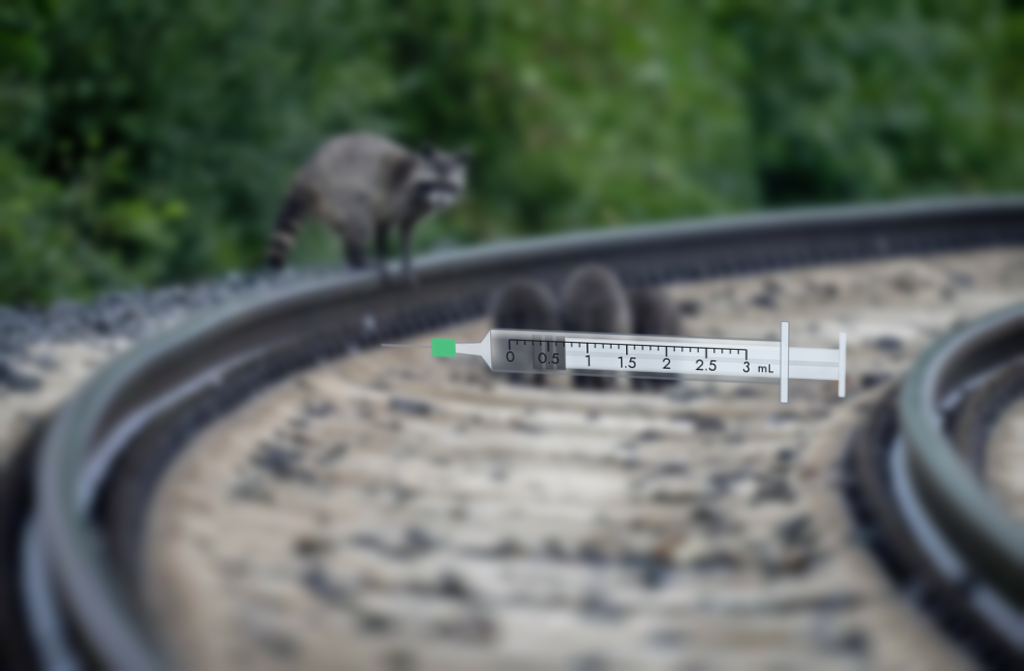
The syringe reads 0.3 mL
